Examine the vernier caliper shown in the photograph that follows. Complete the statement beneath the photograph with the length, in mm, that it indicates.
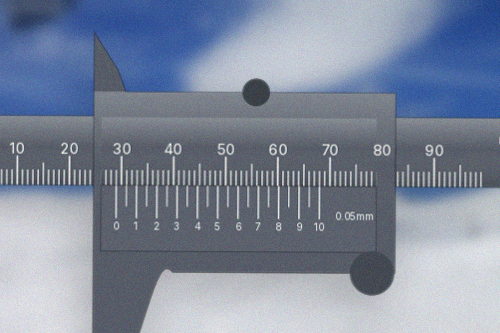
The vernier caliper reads 29.0 mm
